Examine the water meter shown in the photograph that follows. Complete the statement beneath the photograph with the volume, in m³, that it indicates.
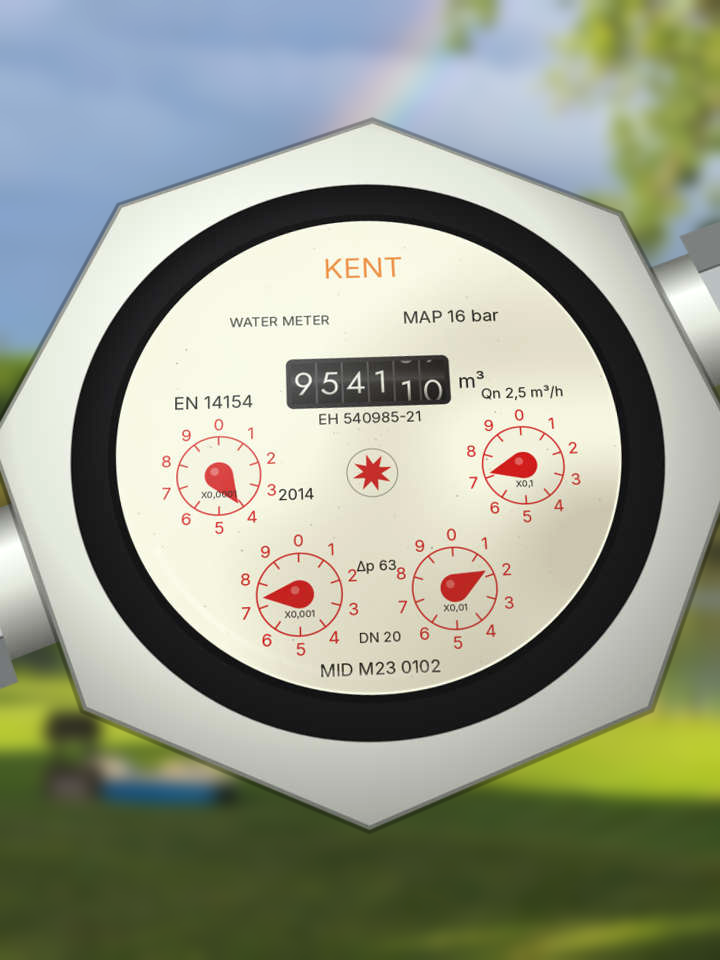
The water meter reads 954109.7174 m³
